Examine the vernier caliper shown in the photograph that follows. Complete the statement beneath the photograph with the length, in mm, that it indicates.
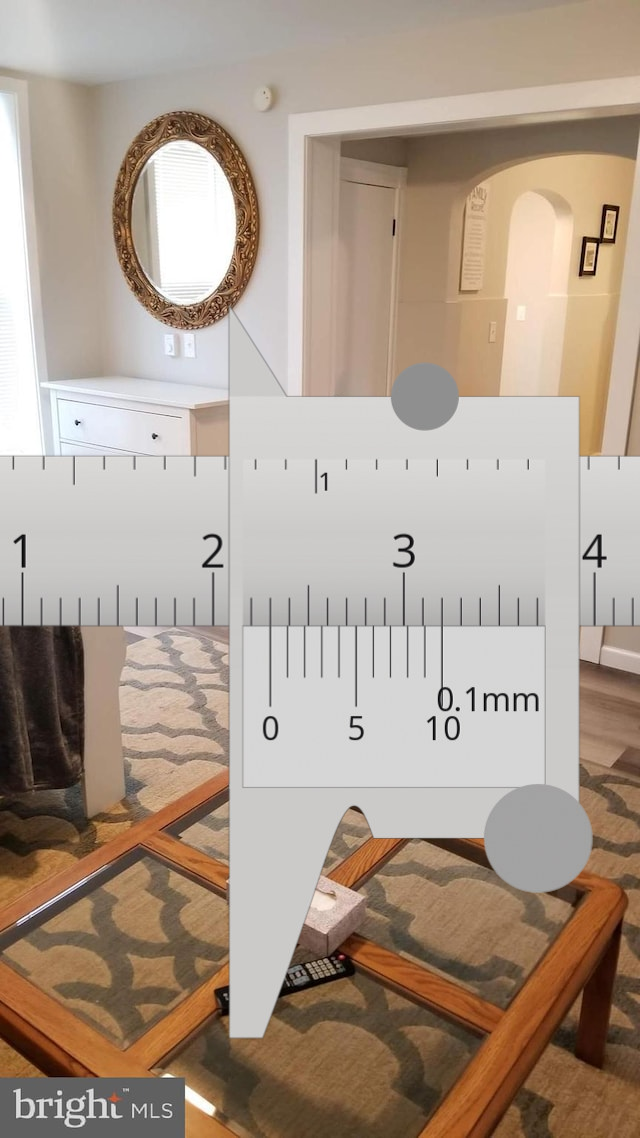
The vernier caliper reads 23.0 mm
